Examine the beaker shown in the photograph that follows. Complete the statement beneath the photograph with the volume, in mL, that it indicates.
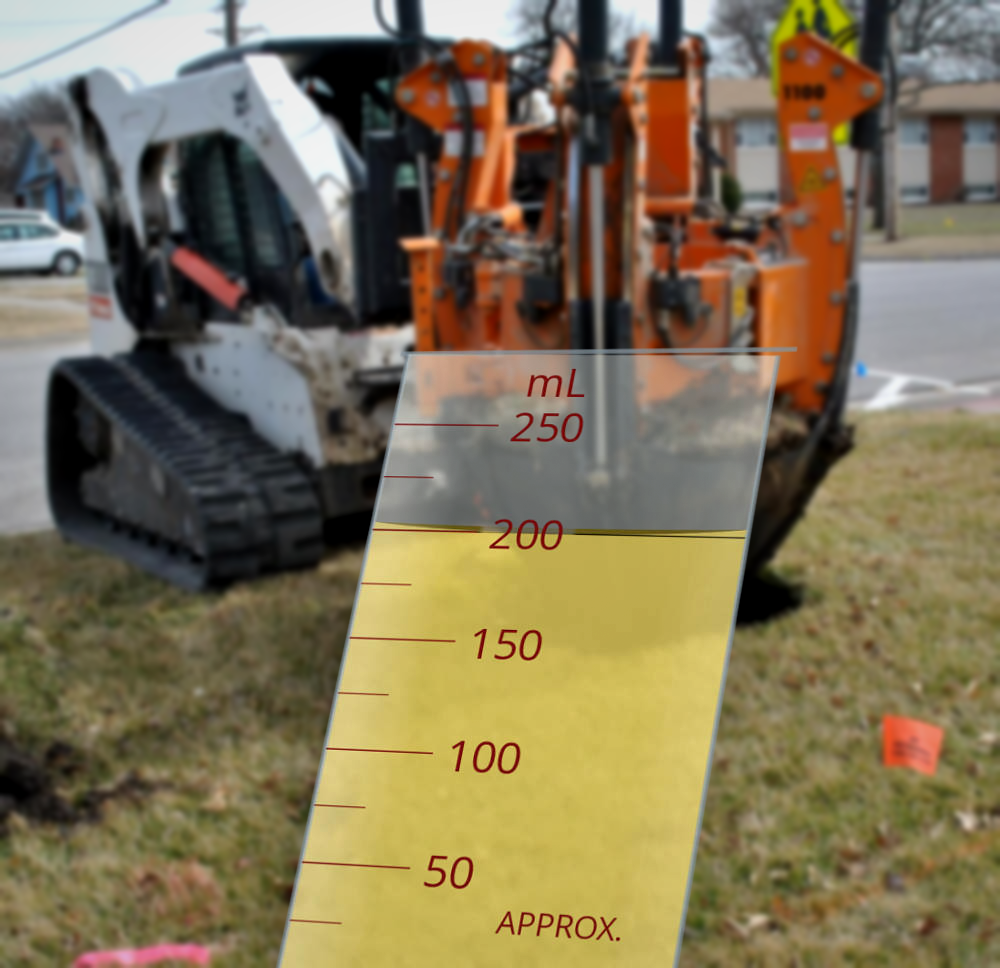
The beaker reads 200 mL
